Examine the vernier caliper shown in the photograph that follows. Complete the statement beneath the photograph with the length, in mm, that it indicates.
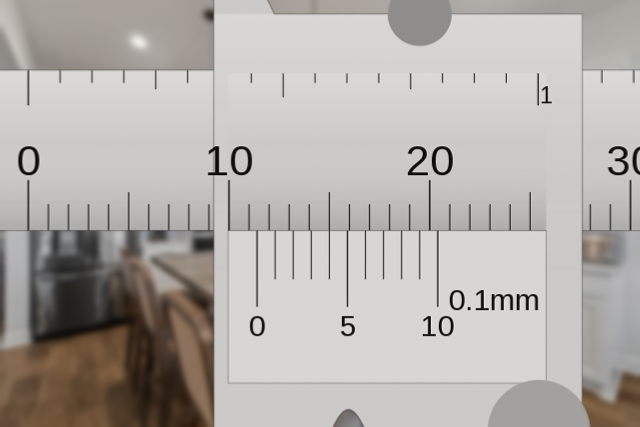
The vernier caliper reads 11.4 mm
